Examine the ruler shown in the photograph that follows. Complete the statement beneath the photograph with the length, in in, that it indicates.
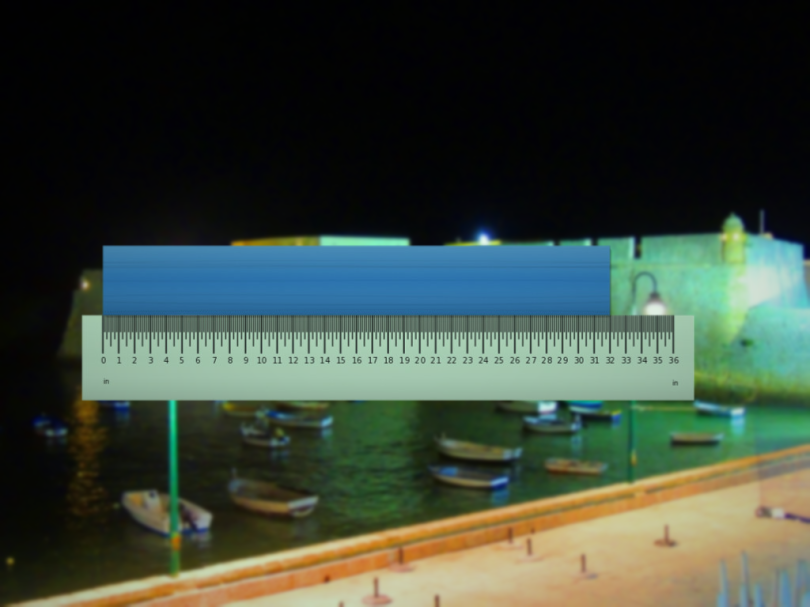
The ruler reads 32 in
